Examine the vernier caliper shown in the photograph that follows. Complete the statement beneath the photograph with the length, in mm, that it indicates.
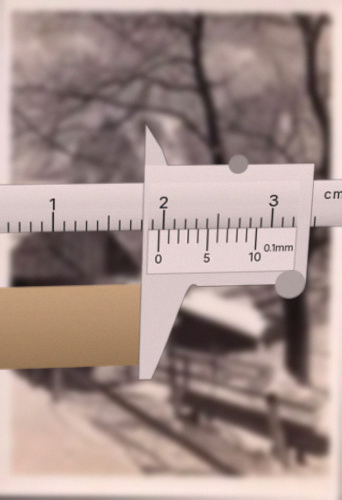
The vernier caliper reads 19.6 mm
